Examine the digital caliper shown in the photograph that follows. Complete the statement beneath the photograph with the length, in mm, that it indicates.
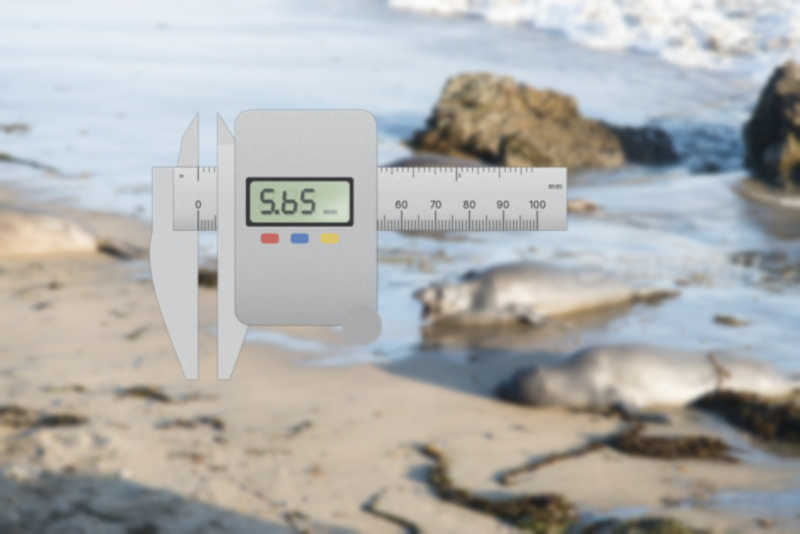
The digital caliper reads 5.65 mm
